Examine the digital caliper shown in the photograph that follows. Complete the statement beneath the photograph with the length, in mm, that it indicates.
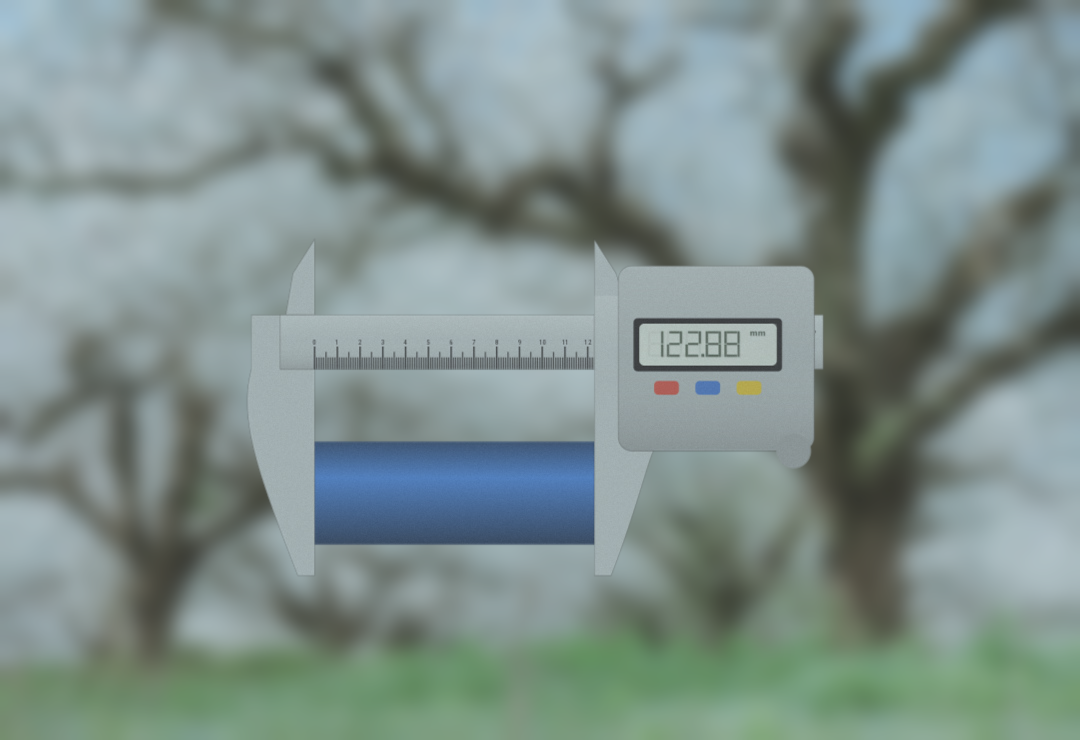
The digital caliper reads 122.88 mm
